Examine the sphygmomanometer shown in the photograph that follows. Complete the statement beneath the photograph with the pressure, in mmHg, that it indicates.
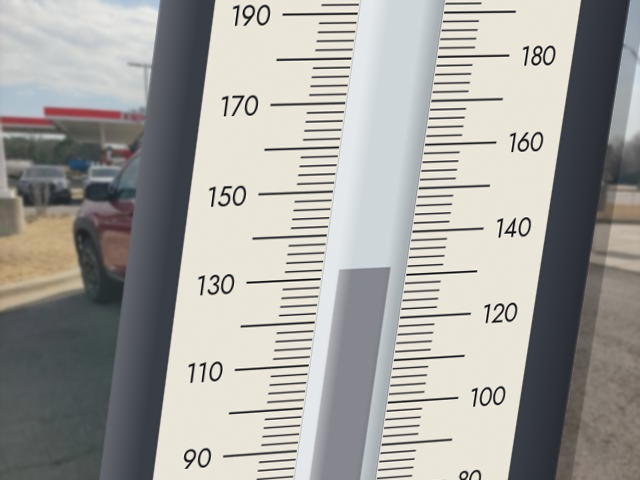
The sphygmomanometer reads 132 mmHg
